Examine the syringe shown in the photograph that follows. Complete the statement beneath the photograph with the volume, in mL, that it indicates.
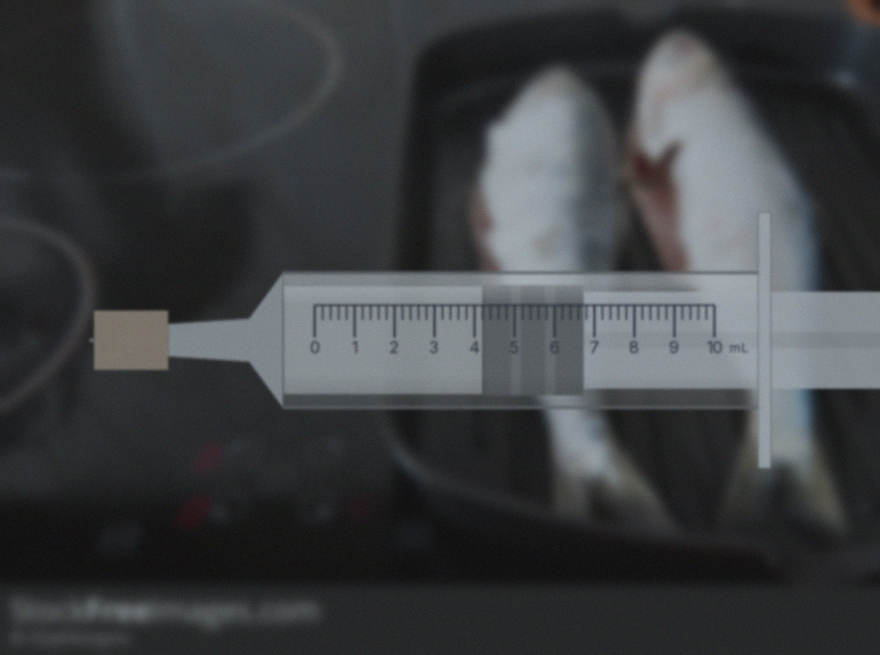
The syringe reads 4.2 mL
